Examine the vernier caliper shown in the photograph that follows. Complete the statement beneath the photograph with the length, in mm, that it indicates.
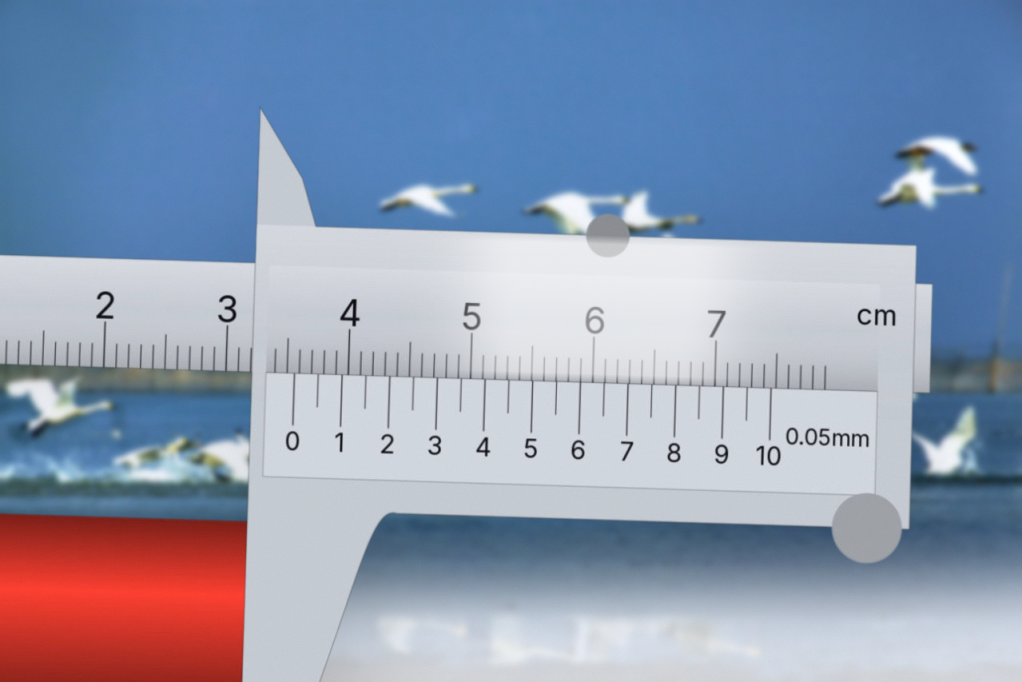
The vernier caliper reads 35.6 mm
